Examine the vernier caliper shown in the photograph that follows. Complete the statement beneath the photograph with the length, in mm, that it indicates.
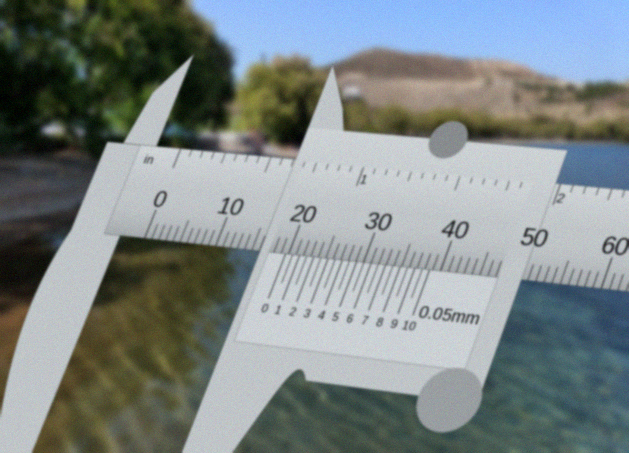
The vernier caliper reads 19.6 mm
